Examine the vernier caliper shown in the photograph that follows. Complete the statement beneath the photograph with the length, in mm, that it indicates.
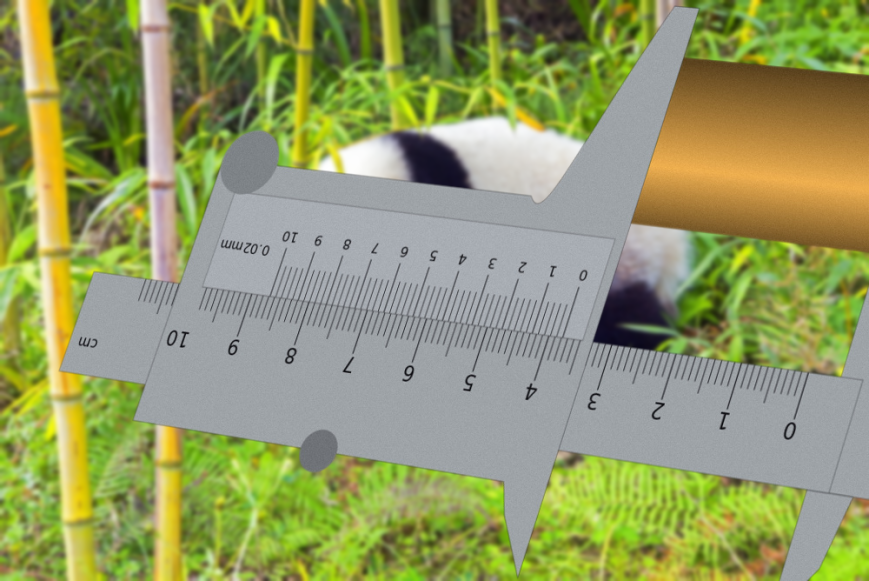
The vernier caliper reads 37.8 mm
